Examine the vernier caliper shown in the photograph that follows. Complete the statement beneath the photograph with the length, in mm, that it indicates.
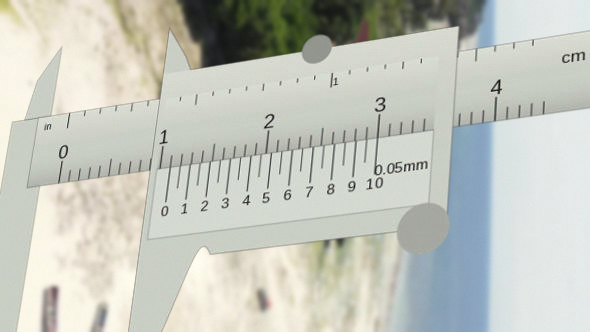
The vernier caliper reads 11.0 mm
